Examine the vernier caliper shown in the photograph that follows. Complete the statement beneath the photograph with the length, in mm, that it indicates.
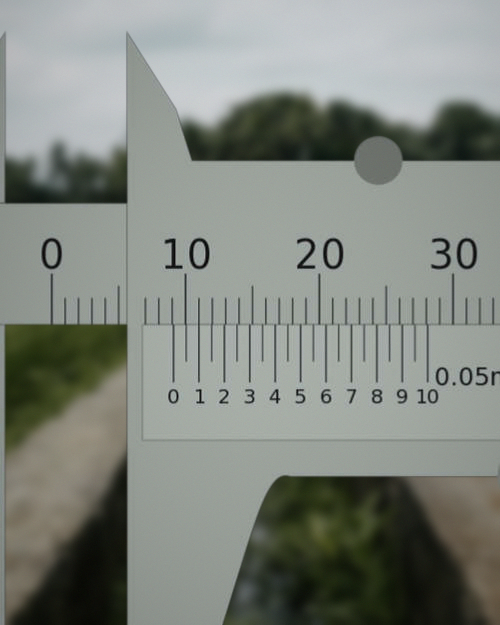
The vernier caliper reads 9.1 mm
